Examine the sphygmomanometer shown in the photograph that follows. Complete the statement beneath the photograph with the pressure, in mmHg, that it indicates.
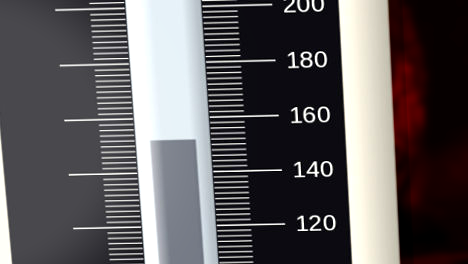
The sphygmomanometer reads 152 mmHg
